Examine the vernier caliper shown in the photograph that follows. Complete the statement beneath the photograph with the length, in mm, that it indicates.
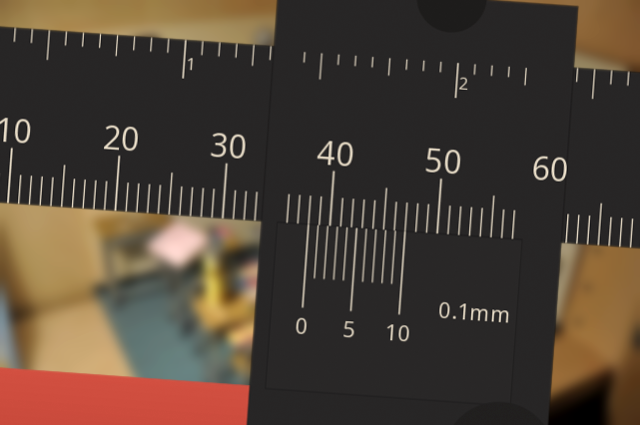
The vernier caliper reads 38.0 mm
